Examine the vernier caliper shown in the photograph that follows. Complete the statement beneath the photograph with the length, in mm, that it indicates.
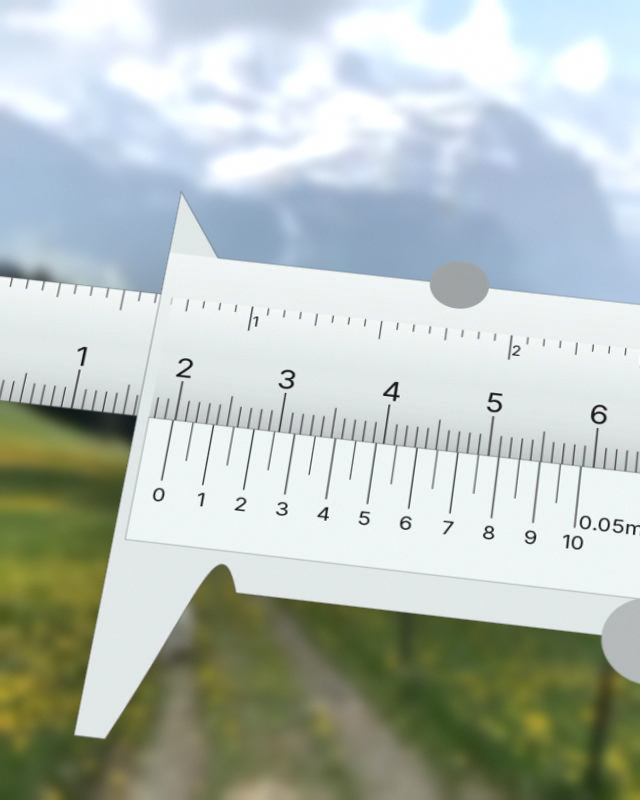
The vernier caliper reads 19.8 mm
